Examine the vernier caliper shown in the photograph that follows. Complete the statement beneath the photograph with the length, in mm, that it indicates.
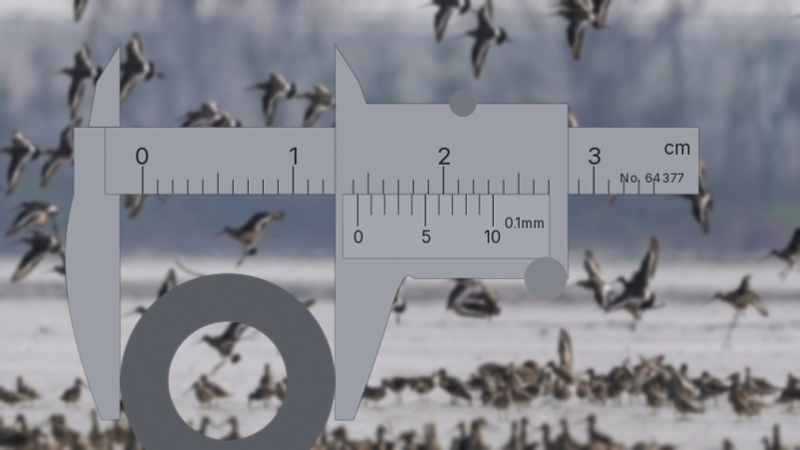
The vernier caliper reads 14.3 mm
